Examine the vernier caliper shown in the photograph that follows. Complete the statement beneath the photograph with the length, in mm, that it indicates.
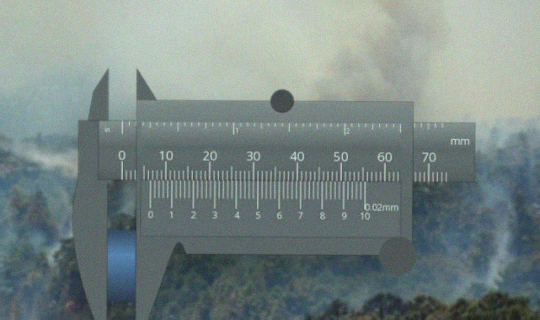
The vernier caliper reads 6.5 mm
